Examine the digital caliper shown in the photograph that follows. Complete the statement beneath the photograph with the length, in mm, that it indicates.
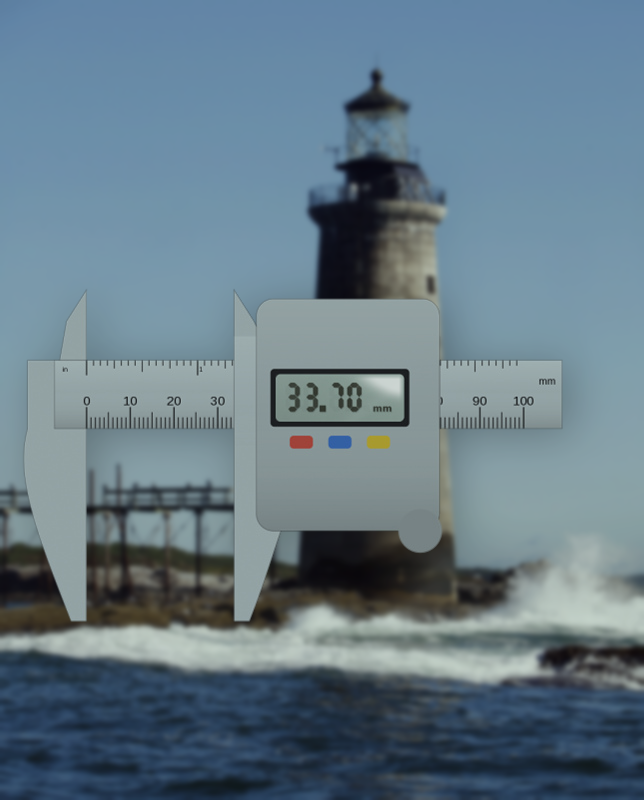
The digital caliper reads 33.70 mm
